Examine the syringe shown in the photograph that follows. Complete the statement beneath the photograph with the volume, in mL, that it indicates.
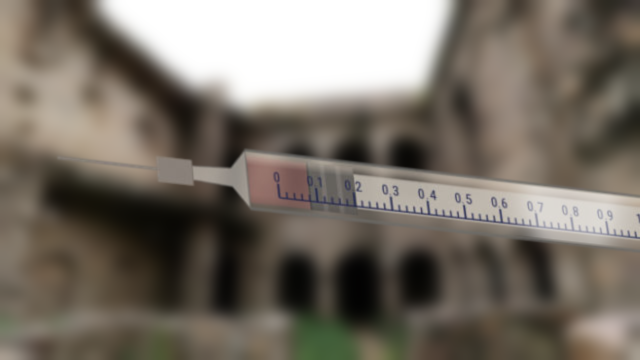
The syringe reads 0.08 mL
